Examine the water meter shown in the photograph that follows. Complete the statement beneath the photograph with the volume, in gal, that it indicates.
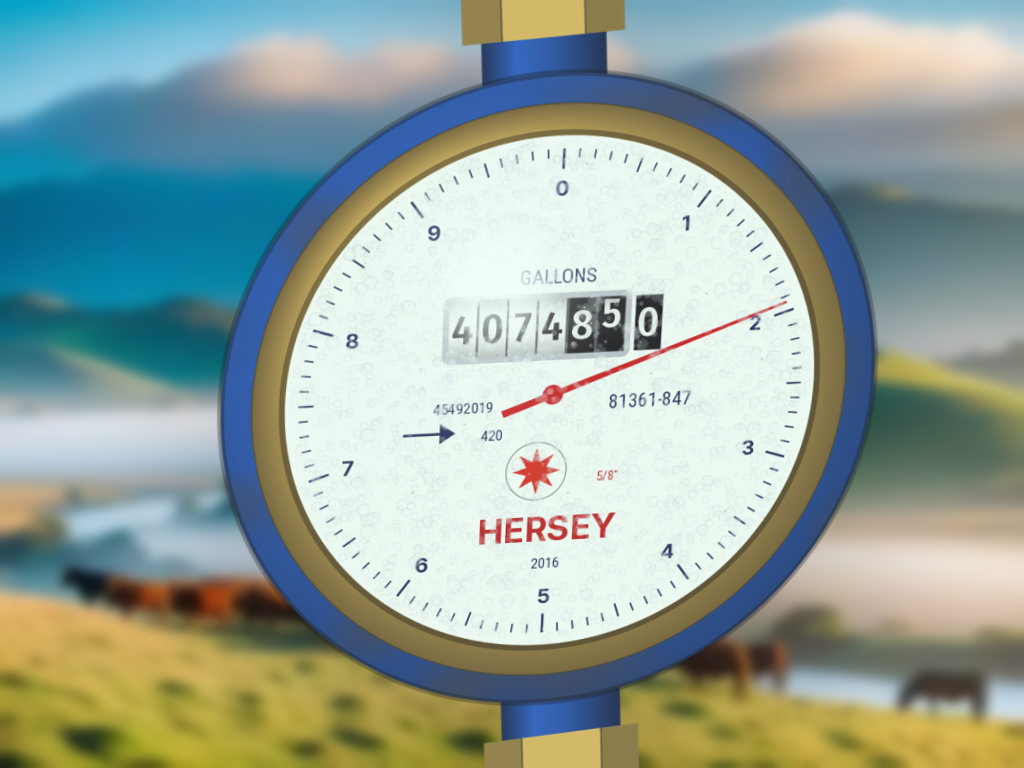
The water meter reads 4074851.9 gal
